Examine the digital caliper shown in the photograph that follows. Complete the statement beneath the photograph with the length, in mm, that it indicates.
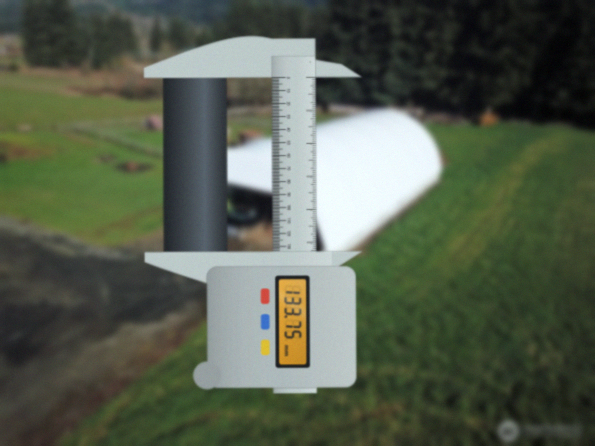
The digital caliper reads 133.75 mm
